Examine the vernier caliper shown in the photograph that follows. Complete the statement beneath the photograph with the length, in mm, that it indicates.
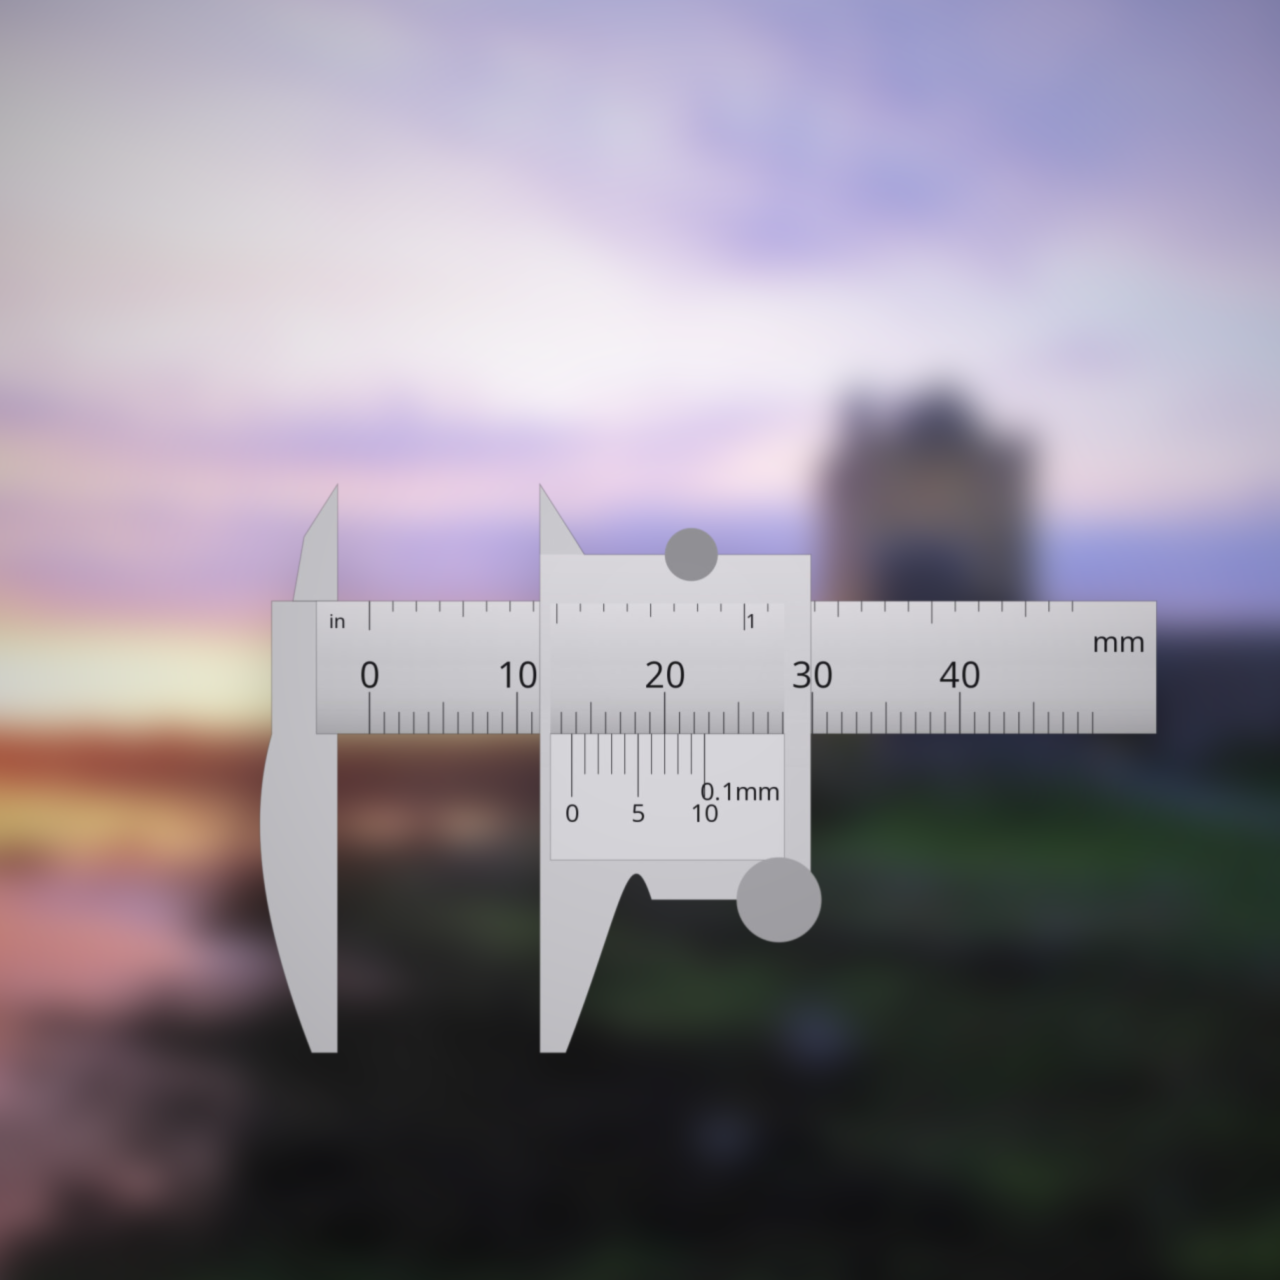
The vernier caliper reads 13.7 mm
